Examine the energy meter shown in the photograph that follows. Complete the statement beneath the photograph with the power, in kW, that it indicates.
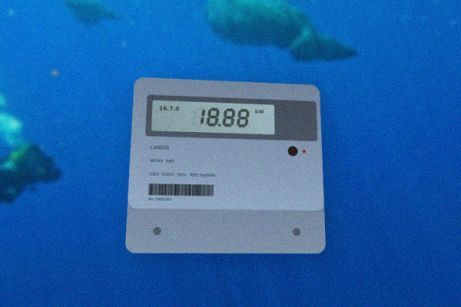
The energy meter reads 18.88 kW
